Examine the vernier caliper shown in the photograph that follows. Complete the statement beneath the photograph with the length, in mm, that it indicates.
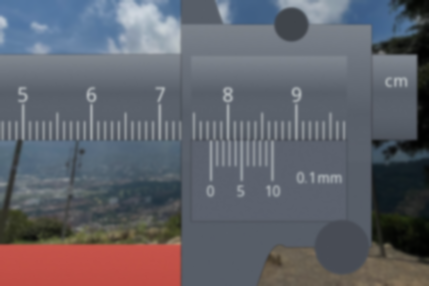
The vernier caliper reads 77.5 mm
